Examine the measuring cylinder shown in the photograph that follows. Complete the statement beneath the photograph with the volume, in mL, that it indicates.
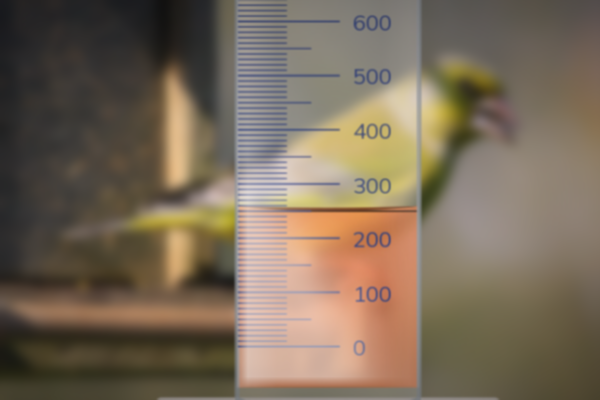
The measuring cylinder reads 250 mL
